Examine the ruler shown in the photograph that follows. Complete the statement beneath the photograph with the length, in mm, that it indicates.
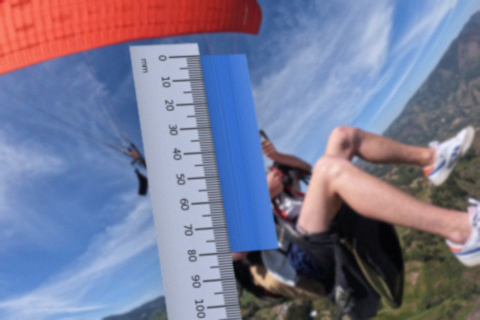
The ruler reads 80 mm
